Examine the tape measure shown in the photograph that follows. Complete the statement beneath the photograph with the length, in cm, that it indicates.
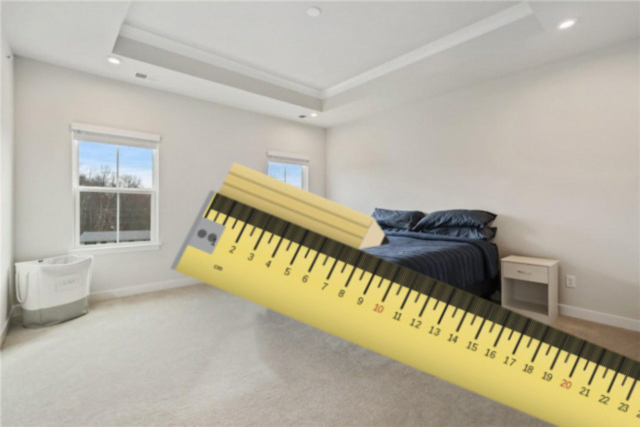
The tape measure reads 9 cm
